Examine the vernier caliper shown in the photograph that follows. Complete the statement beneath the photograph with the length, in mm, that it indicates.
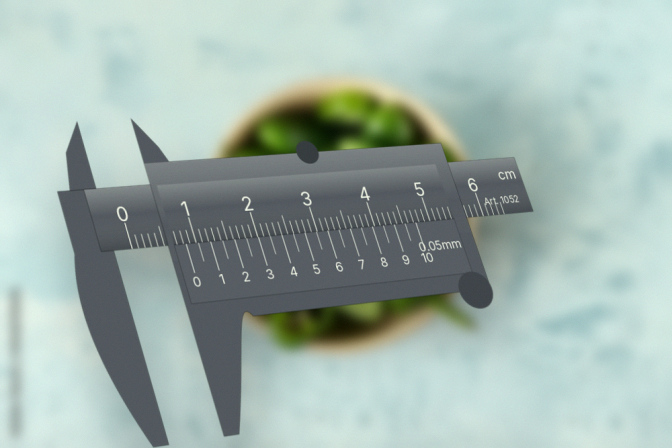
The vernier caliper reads 8.4 mm
